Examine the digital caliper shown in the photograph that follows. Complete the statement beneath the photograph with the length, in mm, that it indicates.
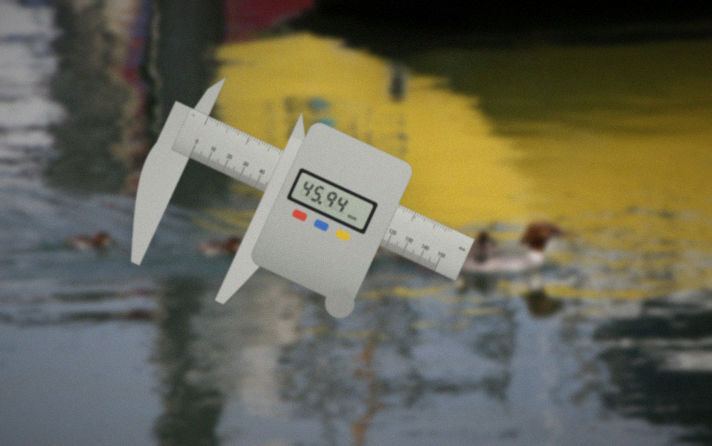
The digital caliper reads 45.94 mm
